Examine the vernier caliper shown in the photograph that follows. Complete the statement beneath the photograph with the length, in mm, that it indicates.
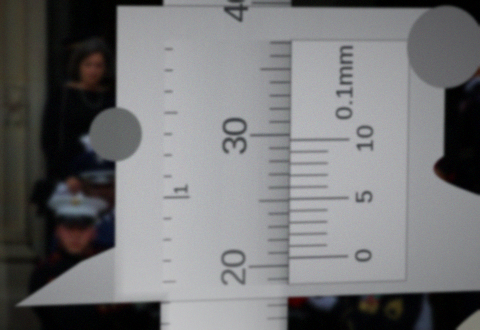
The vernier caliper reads 20.6 mm
